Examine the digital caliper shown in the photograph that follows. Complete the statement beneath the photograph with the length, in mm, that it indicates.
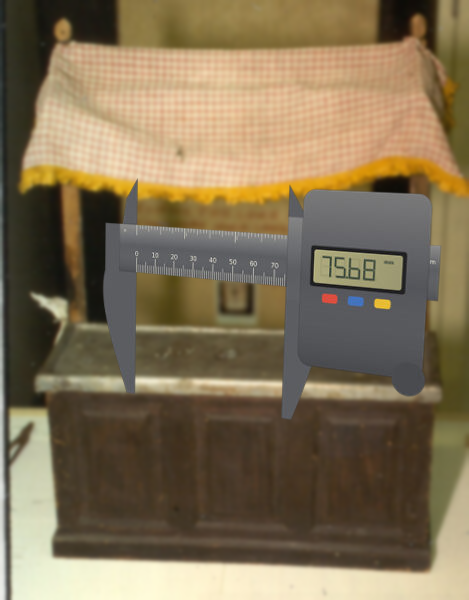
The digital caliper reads 75.68 mm
